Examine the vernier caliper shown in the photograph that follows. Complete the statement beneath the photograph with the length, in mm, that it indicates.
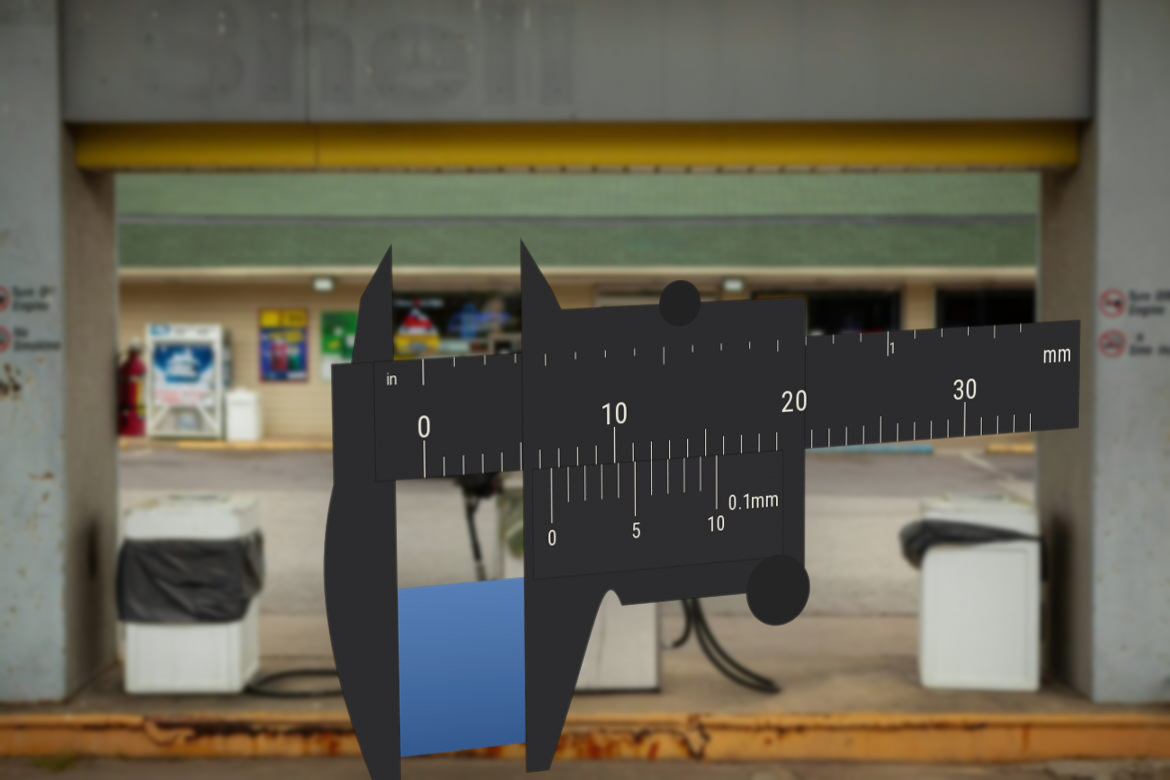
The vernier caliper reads 6.6 mm
